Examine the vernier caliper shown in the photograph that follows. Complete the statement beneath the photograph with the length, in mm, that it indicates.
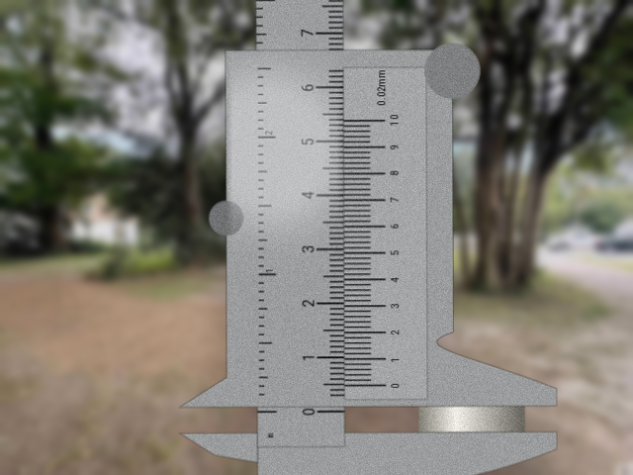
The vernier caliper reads 4.8 mm
